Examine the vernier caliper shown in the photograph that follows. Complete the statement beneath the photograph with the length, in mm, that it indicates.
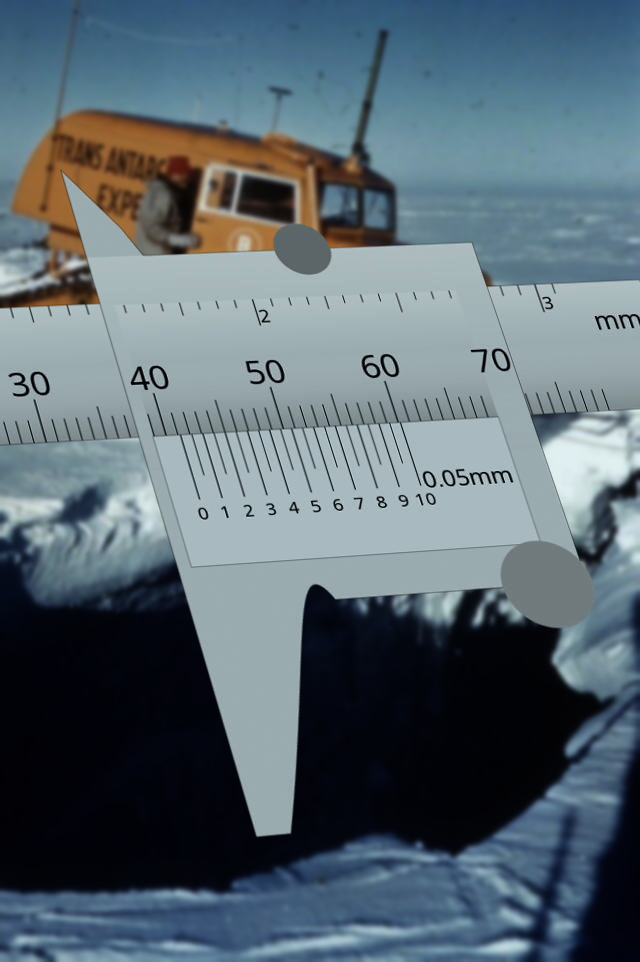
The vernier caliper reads 41.2 mm
